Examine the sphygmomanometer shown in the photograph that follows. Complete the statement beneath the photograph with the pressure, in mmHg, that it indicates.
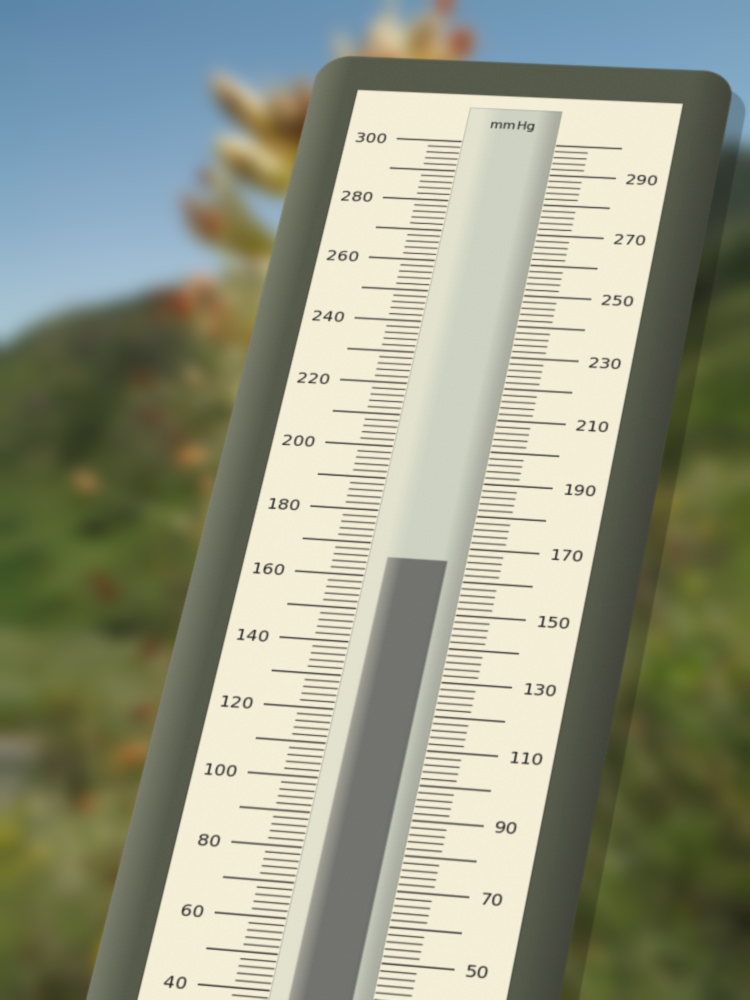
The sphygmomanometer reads 166 mmHg
